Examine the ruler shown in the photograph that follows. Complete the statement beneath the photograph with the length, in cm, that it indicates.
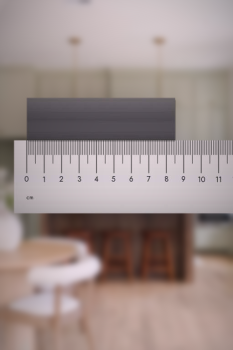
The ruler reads 8.5 cm
